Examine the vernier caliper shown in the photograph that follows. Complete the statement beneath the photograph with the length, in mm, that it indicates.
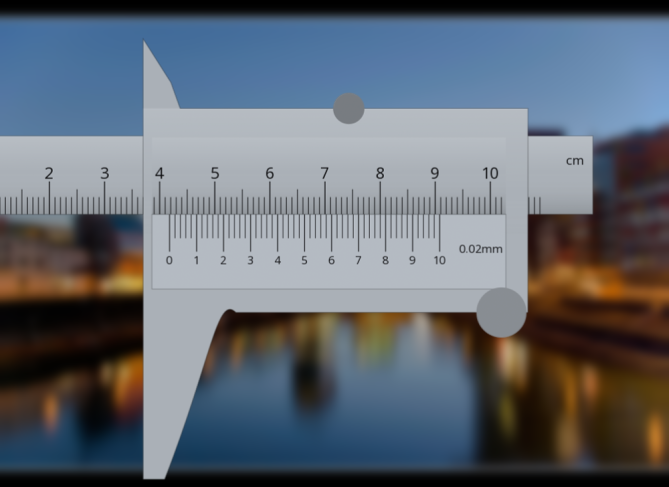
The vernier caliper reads 41.8 mm
